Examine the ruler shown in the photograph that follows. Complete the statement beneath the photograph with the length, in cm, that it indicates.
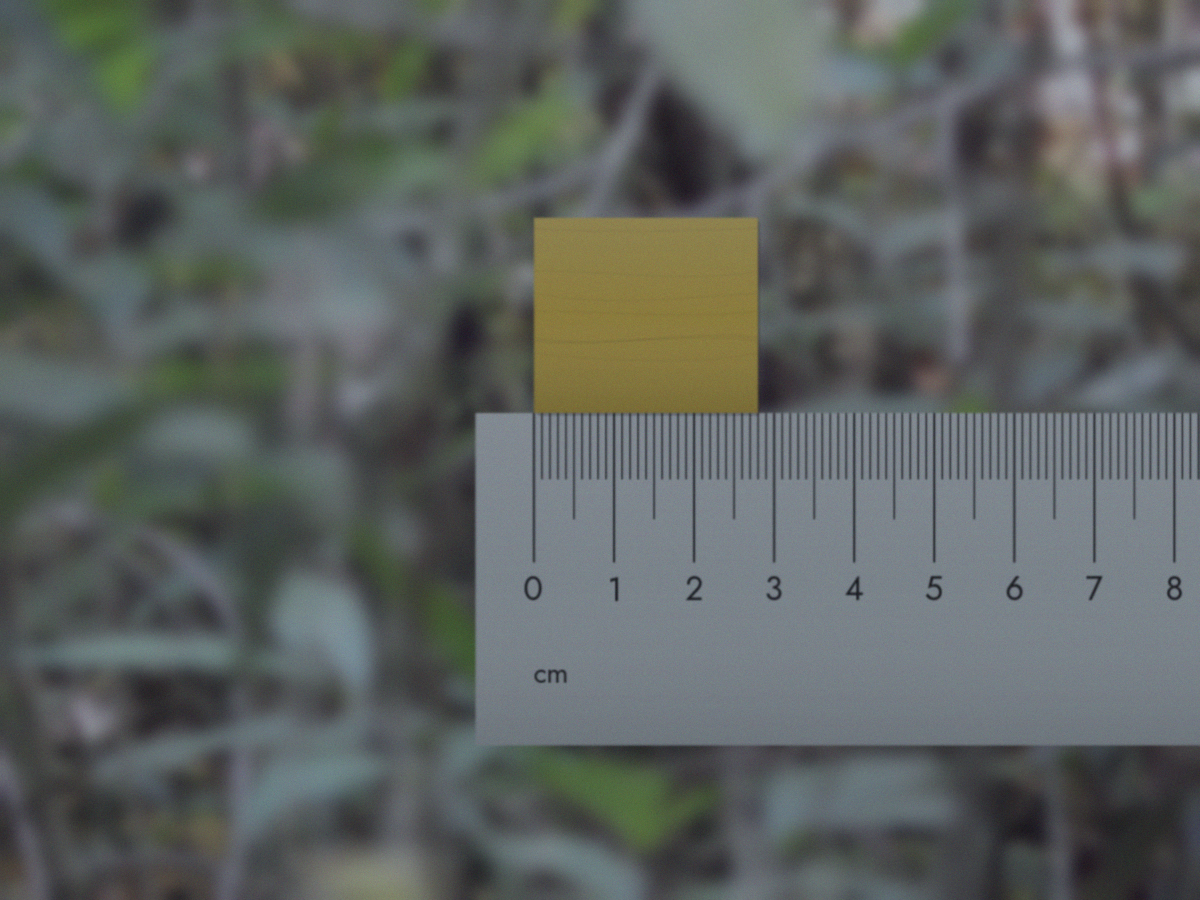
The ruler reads 2.8 cm
